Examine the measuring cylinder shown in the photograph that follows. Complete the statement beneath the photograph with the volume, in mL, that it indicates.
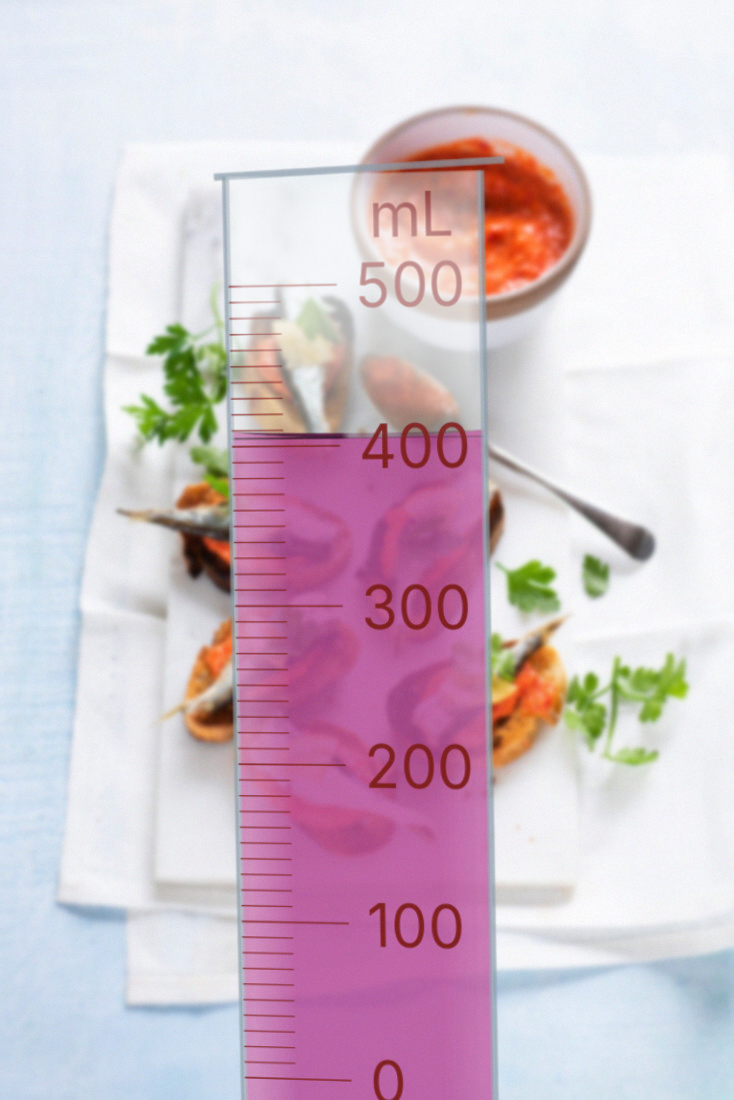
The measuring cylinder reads 405 mL
